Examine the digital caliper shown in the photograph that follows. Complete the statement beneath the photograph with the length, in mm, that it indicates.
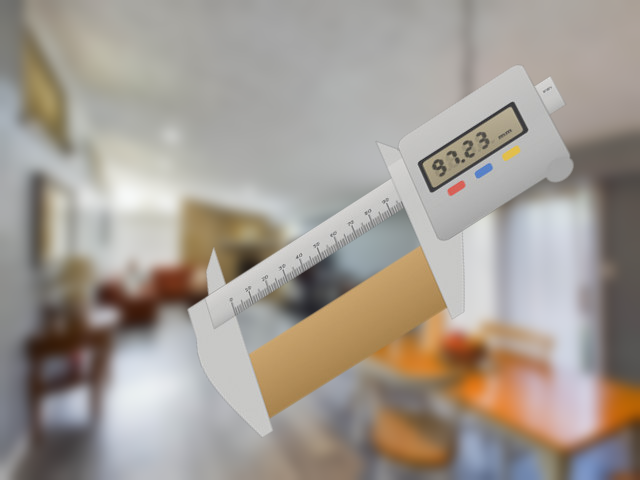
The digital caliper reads 97.23 mm
